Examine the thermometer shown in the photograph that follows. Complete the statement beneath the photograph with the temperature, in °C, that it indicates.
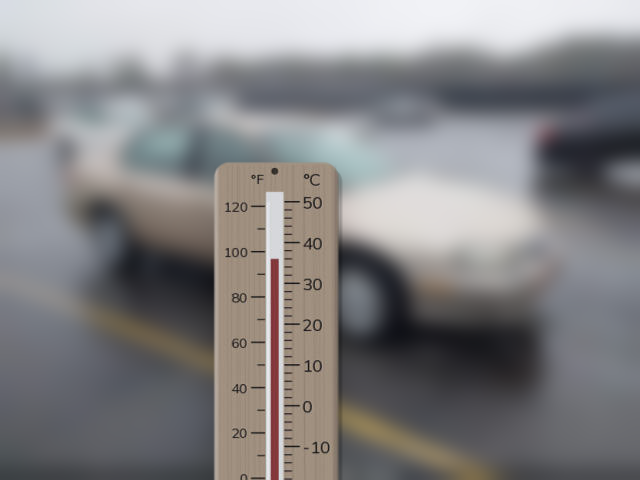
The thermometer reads 36 °C
